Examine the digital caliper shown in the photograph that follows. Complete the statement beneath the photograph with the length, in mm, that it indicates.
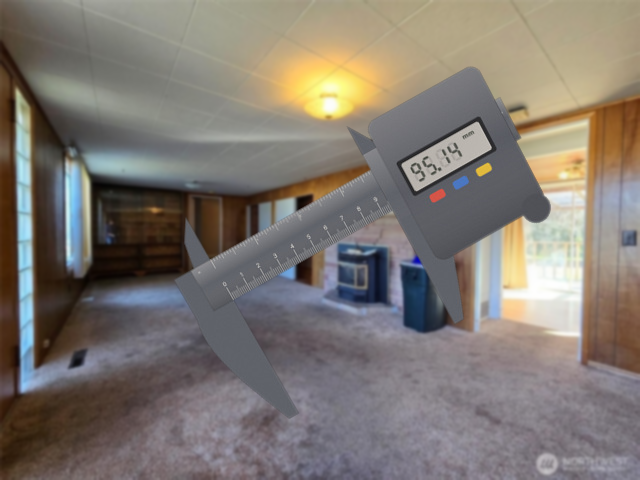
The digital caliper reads 95.14 mm
